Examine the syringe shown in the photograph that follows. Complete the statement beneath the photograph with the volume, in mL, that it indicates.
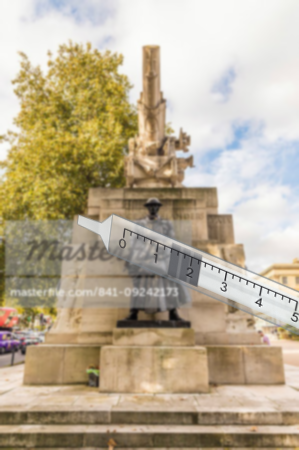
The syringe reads 1.4 mL
